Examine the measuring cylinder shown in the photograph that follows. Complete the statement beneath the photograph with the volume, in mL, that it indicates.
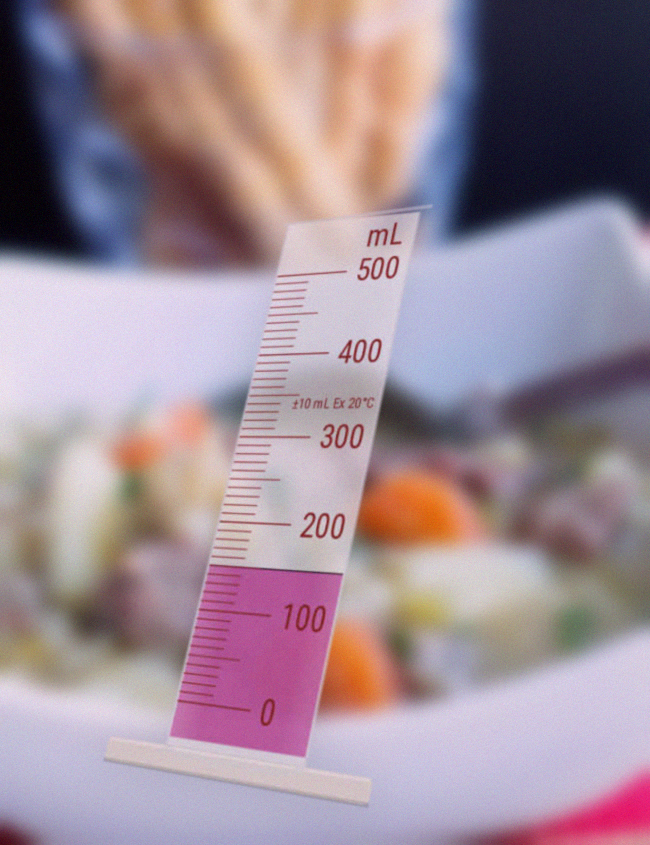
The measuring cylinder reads 150 mL
